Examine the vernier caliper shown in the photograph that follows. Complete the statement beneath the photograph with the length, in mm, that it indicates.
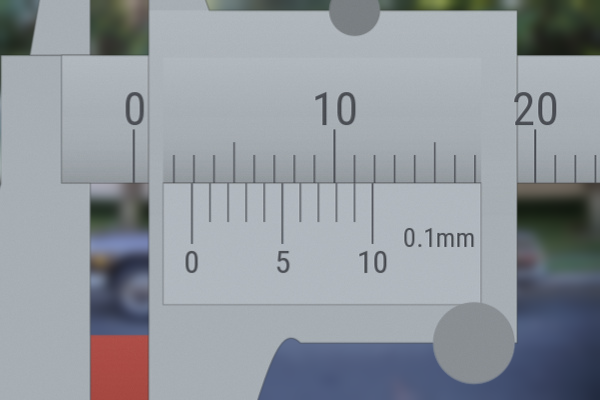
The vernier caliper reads 2.9 mm
